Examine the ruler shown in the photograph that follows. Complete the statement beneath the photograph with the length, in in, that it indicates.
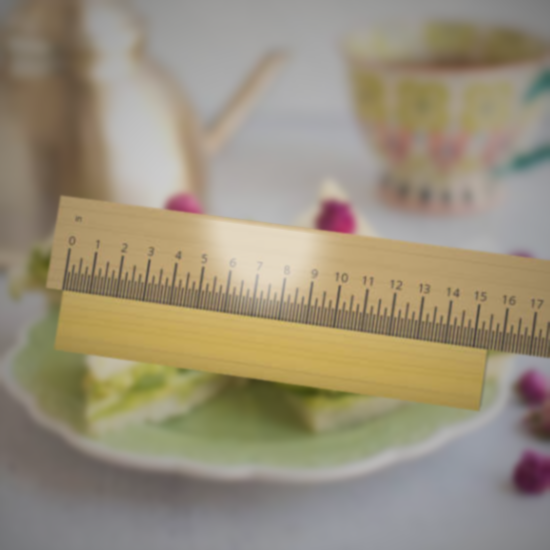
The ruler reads 15.5 in
